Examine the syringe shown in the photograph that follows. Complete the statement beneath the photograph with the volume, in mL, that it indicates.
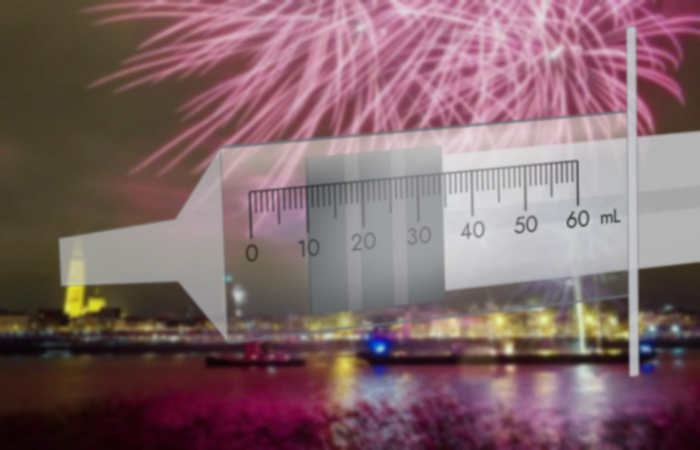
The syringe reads 10 mL
